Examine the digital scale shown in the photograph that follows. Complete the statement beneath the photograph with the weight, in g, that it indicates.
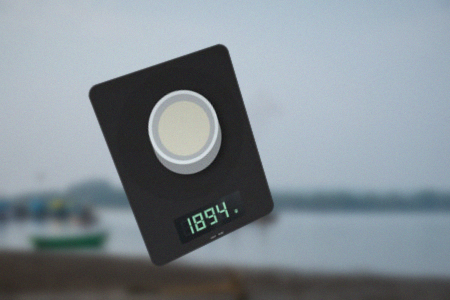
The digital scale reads 1894 g
